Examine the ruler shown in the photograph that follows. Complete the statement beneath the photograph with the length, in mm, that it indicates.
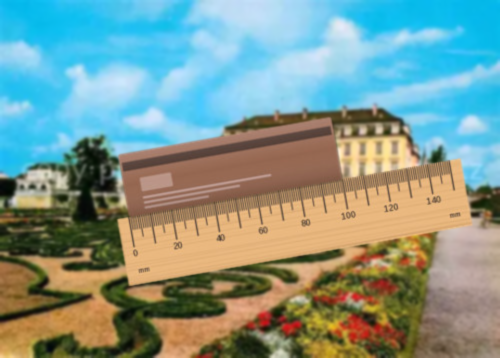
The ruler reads 100 mm
